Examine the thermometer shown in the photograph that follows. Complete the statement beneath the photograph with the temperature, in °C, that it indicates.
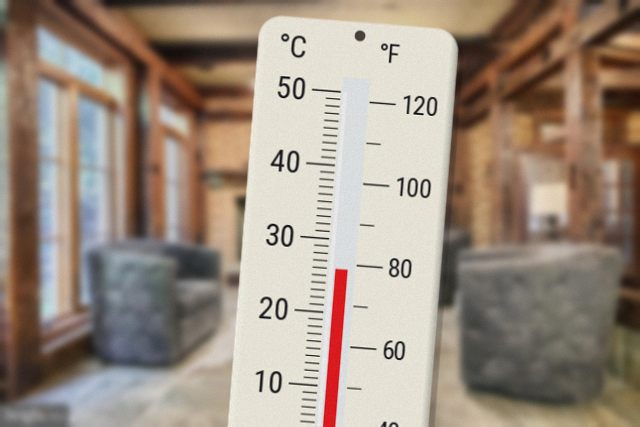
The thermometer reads 26 °C
